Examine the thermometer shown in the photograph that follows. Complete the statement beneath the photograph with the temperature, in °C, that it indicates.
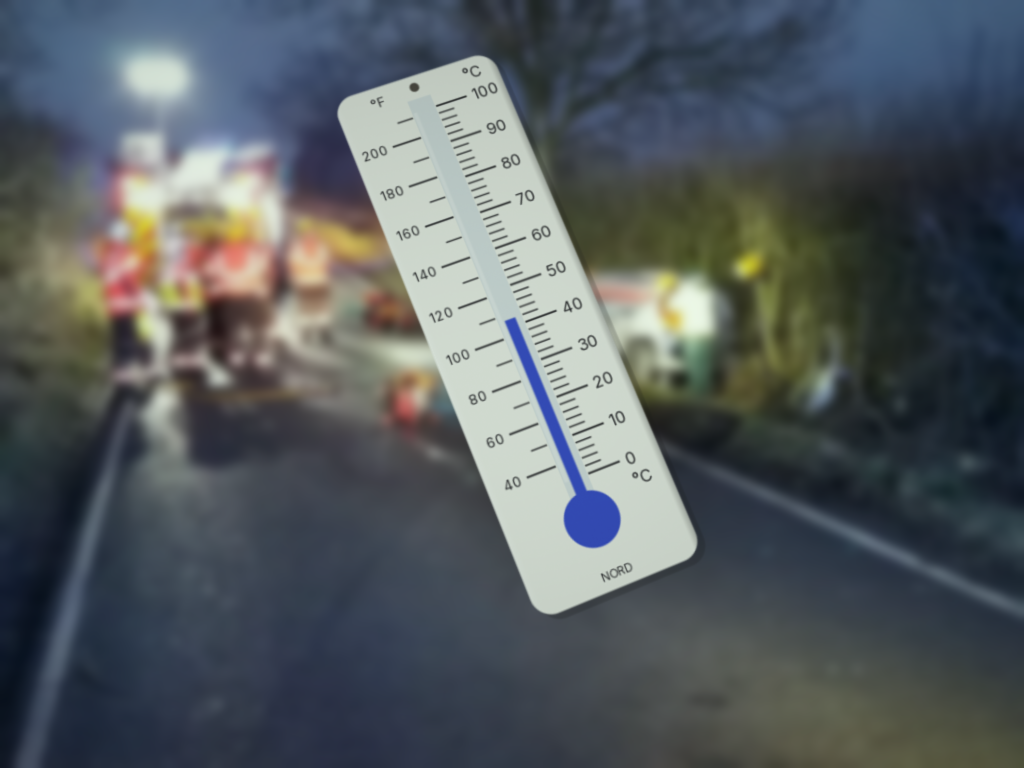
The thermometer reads 42 °C
